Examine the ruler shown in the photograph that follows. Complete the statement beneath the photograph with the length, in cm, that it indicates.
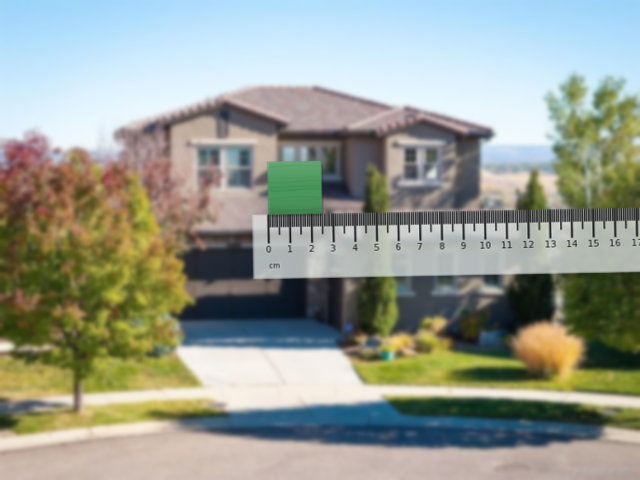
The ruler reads 2.5 cm
